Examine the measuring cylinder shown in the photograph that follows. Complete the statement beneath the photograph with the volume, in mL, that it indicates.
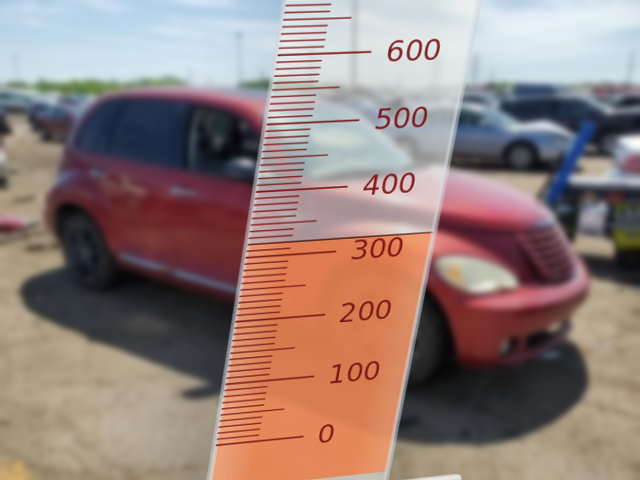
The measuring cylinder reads 320 mL
